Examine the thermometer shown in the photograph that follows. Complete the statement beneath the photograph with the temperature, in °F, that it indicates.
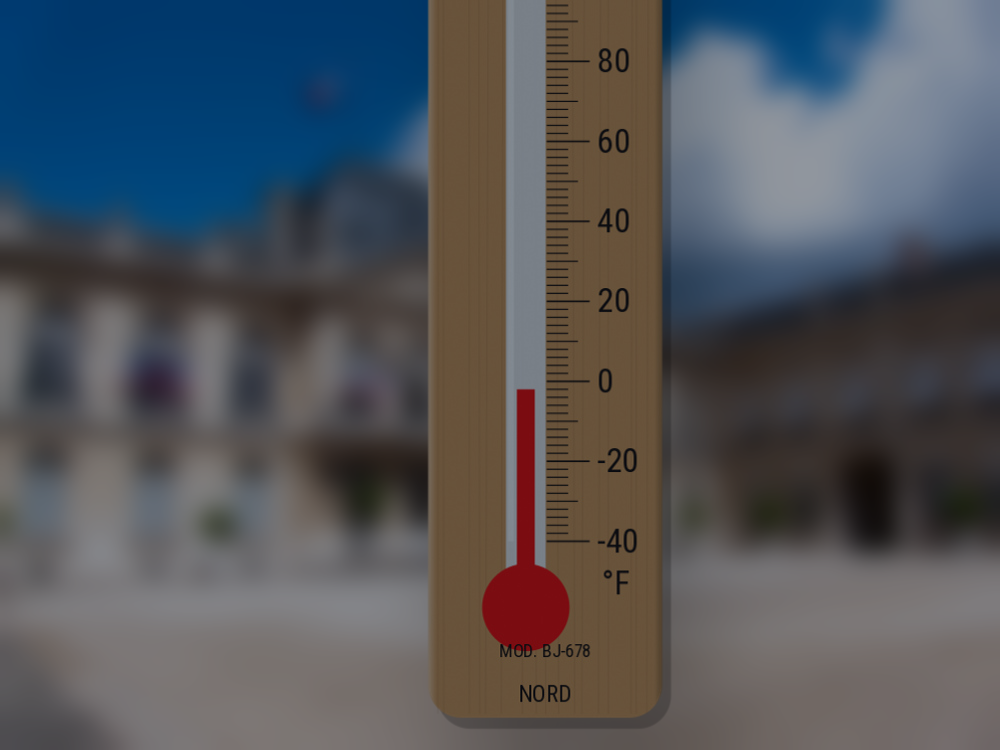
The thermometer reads -2 °F
